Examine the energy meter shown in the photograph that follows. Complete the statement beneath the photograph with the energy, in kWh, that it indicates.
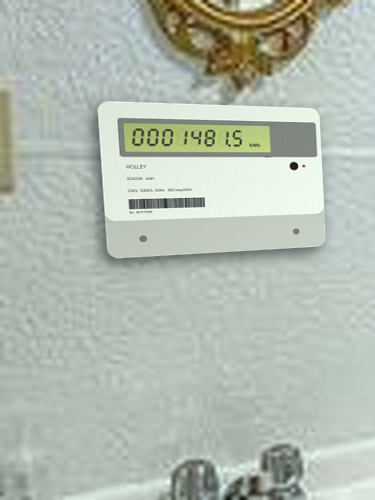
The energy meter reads 1481.5 kWh
